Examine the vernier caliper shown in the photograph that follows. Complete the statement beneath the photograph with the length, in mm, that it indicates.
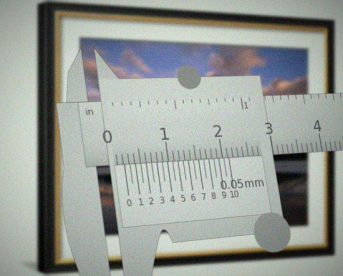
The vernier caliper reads 2.2 mm
